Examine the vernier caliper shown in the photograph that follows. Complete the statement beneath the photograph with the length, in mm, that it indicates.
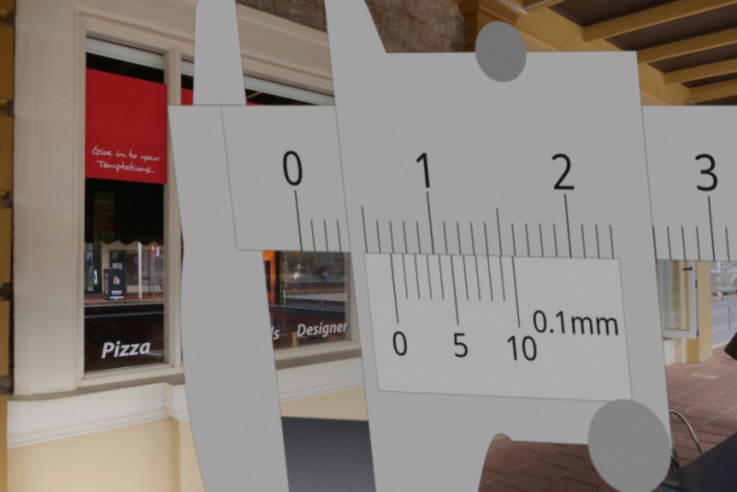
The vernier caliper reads 6.8 mm
